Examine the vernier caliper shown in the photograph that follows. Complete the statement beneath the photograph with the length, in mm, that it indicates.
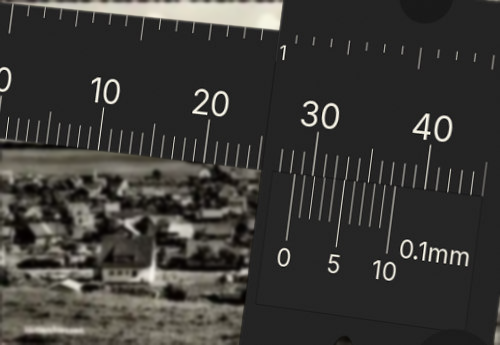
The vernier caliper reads 28.4 mm
